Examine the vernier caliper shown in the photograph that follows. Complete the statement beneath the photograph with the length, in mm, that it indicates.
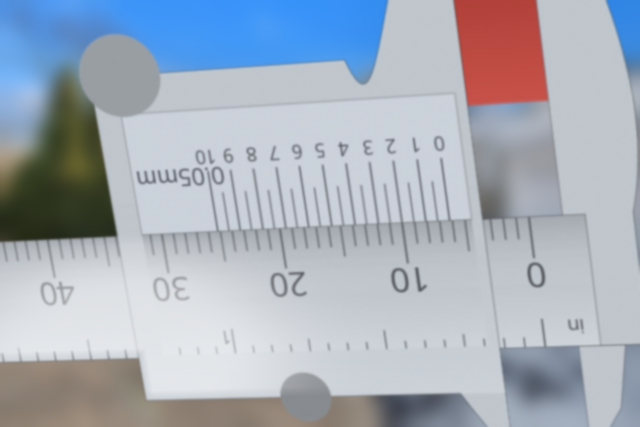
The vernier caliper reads 6.2 mm
